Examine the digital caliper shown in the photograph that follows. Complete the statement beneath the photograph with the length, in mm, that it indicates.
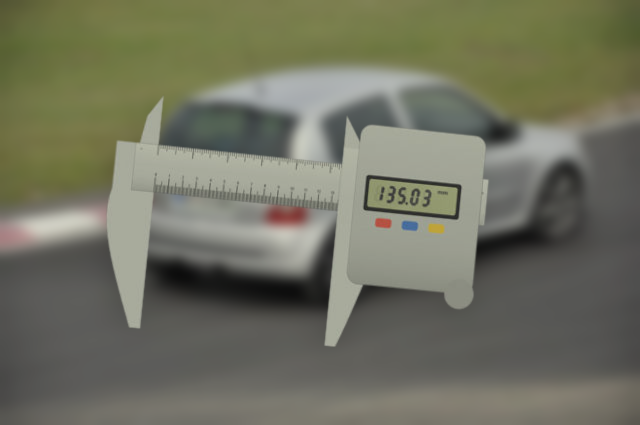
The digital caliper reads 135.03 mm
